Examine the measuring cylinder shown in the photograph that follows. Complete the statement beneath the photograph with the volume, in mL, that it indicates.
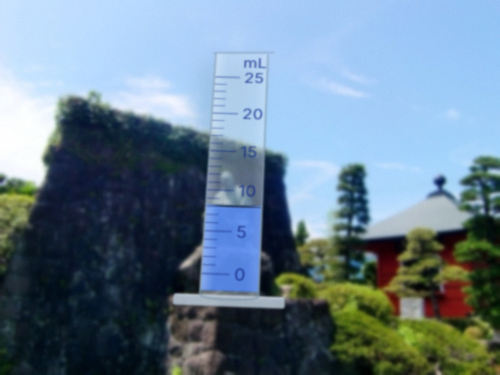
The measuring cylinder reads 8 mL
